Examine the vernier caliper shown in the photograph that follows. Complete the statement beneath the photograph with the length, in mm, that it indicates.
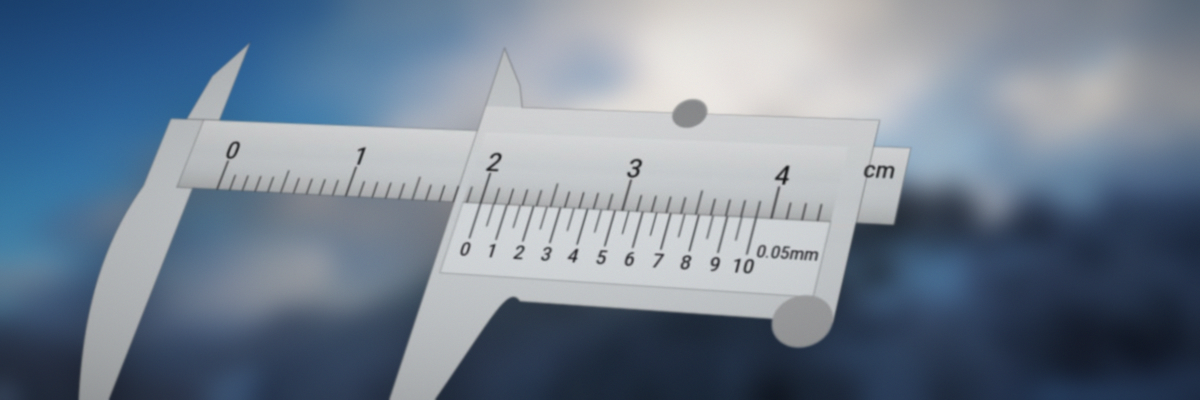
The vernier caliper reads 20.0 mm
